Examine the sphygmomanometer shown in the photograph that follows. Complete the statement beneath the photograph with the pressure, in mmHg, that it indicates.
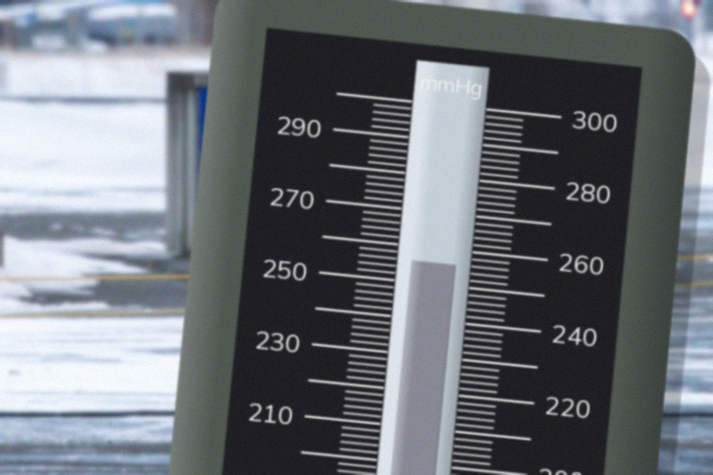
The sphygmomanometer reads 256 mmHg
